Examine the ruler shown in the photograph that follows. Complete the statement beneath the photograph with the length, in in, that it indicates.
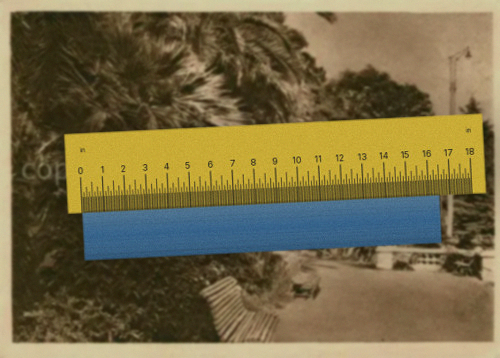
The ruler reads 16.5 in
